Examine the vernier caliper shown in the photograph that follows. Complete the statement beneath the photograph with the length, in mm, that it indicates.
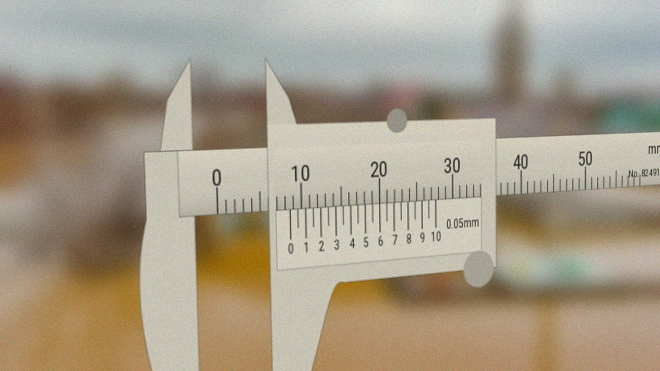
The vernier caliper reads 8.6 mm
